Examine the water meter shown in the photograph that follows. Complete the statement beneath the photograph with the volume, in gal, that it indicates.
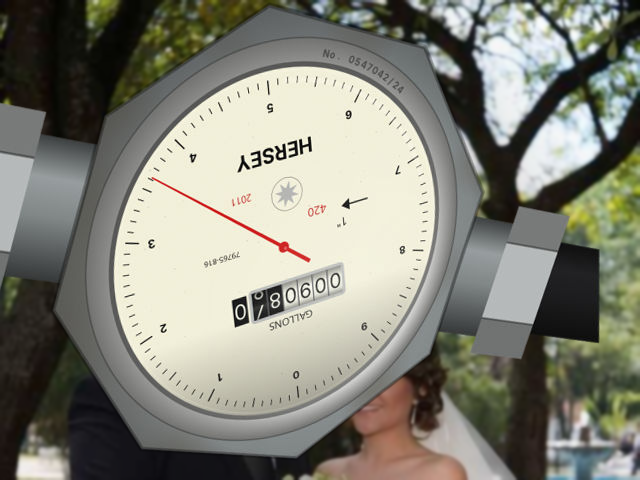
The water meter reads 90873.6 gal
